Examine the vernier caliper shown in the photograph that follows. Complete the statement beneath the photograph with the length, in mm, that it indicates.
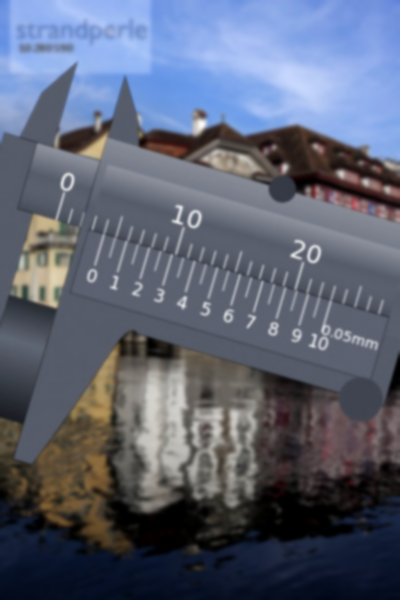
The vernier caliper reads 4.0 mm
